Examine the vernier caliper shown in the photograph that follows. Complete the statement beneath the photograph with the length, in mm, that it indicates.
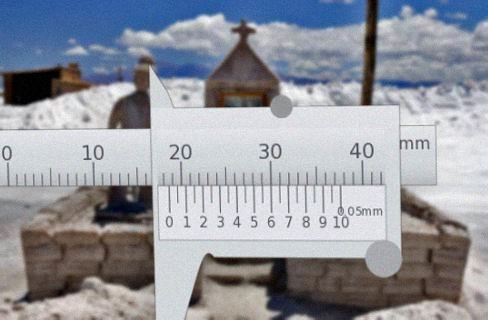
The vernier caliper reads 18.6 mm
